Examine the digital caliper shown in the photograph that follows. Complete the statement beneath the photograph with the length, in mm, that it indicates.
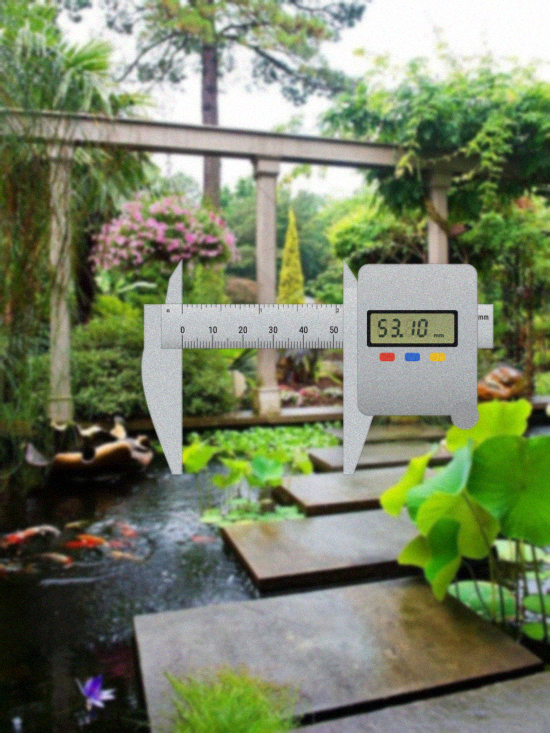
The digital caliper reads 53.10 mm
